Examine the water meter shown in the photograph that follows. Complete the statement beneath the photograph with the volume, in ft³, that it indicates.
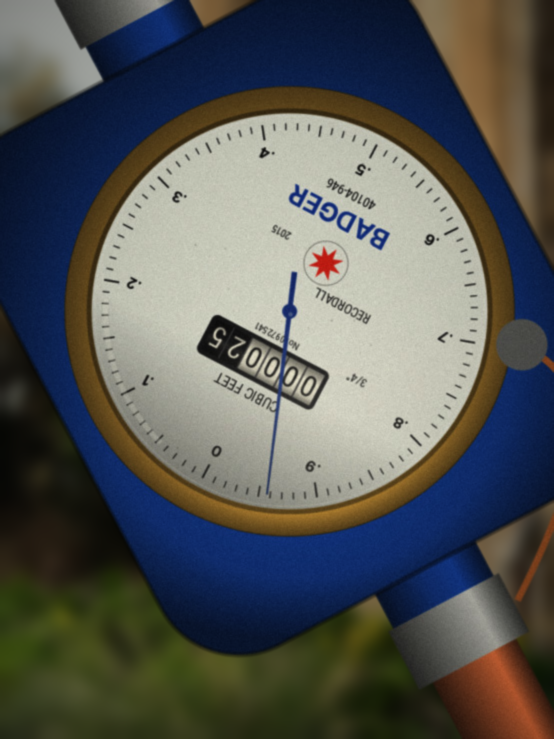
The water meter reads 24.94 ft³
